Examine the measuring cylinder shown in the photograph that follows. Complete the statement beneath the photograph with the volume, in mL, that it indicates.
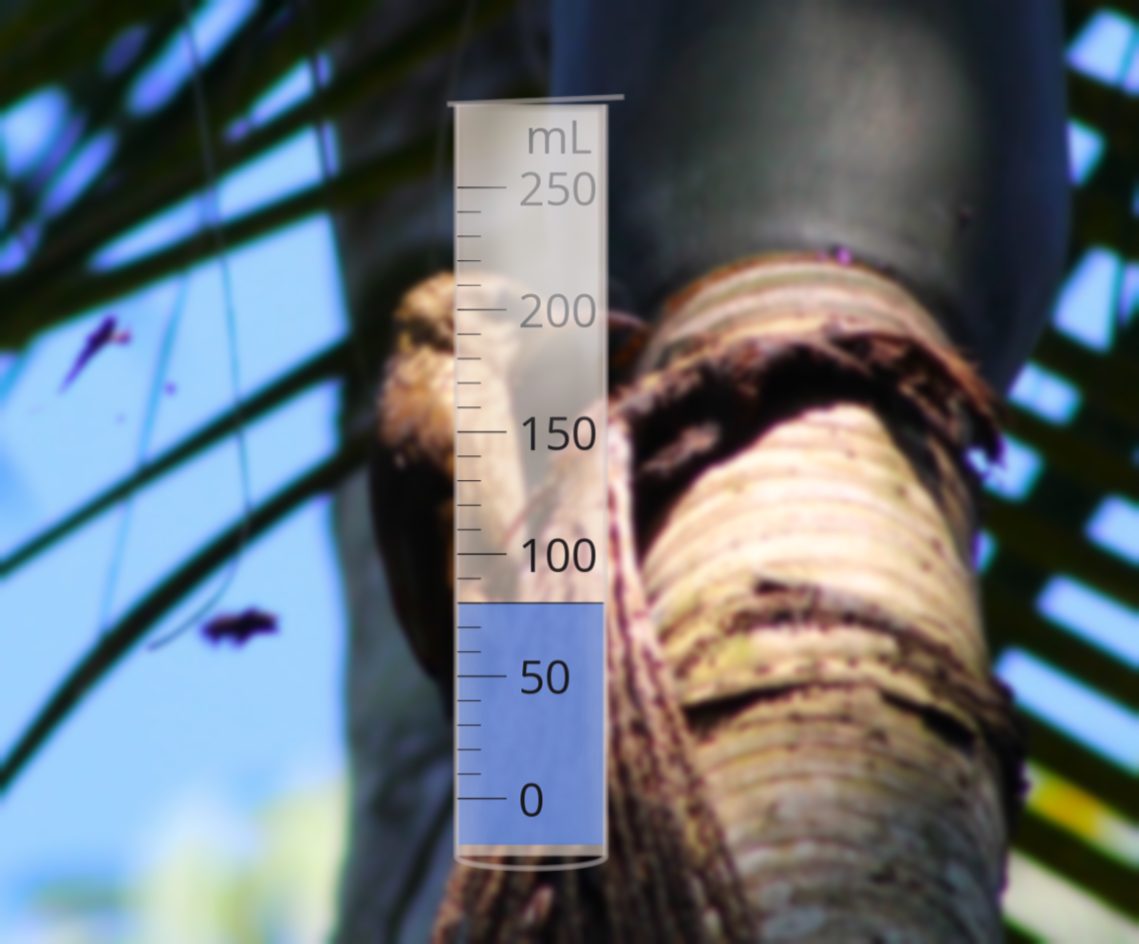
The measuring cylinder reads 80 mL
